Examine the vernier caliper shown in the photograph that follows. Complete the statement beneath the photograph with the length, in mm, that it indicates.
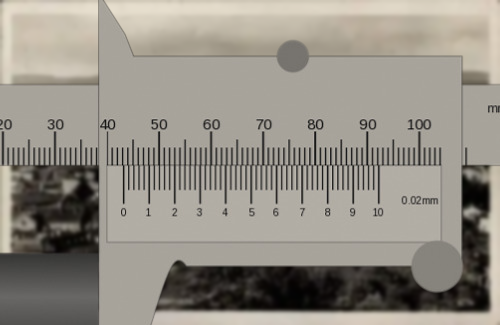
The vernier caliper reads 43.2 mm
